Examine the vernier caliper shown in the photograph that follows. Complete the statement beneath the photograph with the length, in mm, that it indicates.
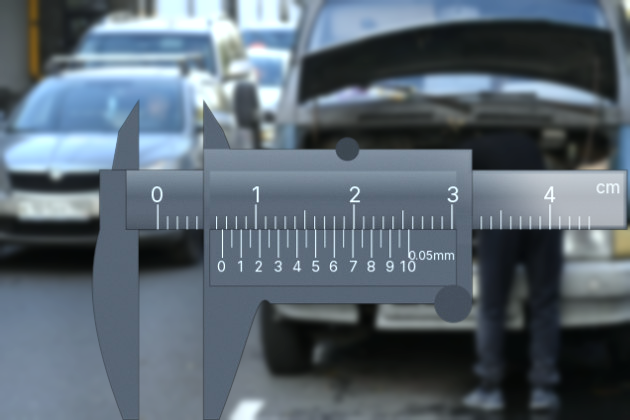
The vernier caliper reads 6.6 mm
